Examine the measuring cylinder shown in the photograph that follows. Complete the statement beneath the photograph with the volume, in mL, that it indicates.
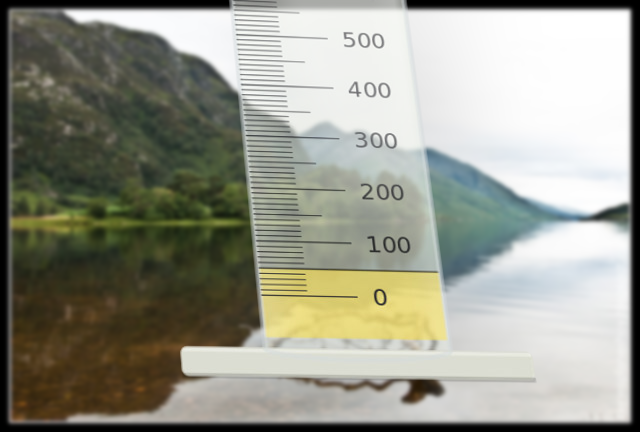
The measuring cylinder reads 50 mL
